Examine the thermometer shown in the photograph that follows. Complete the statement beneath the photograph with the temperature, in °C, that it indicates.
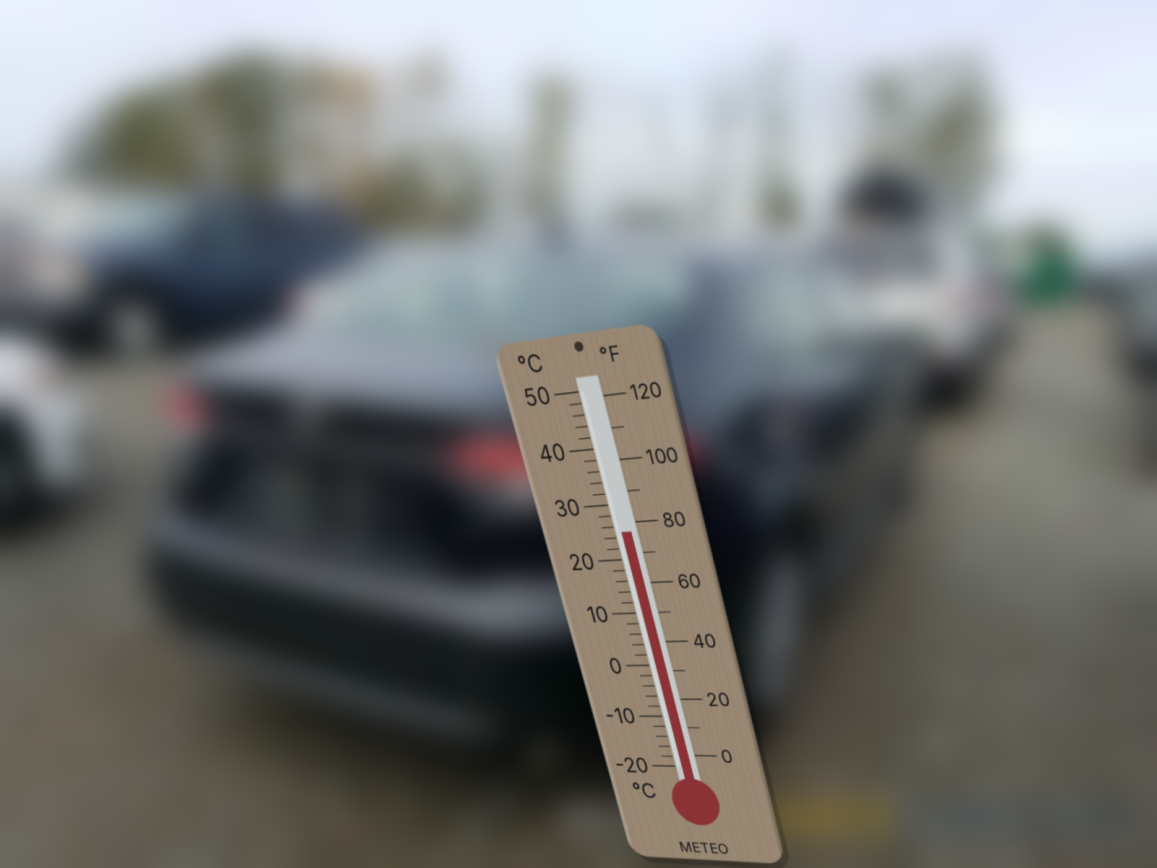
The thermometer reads 25 °C
